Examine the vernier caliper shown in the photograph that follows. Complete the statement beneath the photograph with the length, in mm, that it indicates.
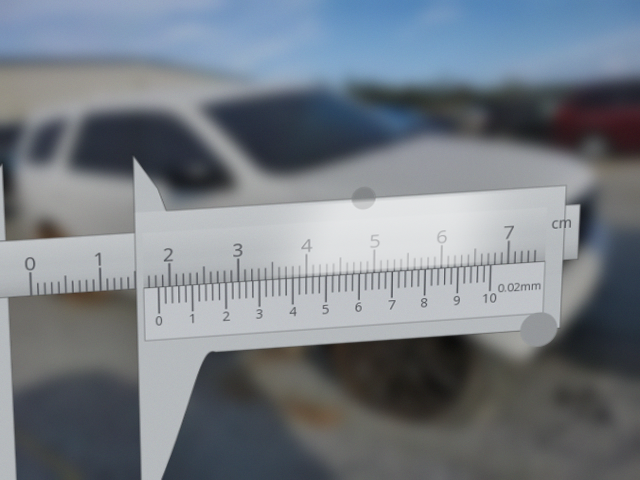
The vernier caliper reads 18.4 mm
